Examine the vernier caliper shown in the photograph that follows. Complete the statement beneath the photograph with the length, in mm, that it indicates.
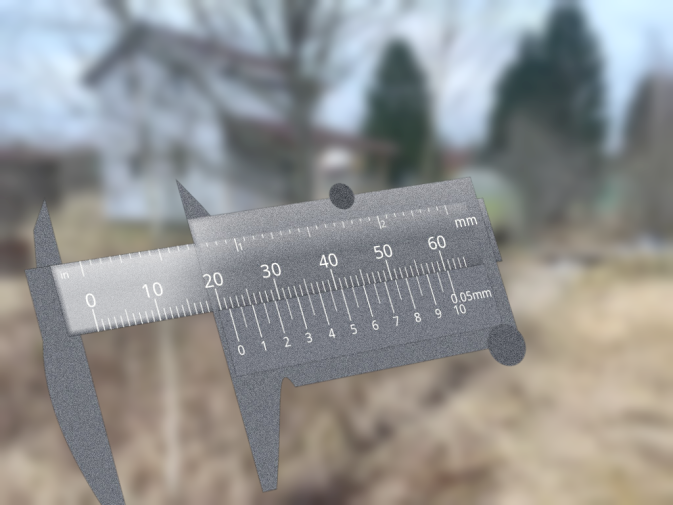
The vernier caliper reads 21.4 mm
